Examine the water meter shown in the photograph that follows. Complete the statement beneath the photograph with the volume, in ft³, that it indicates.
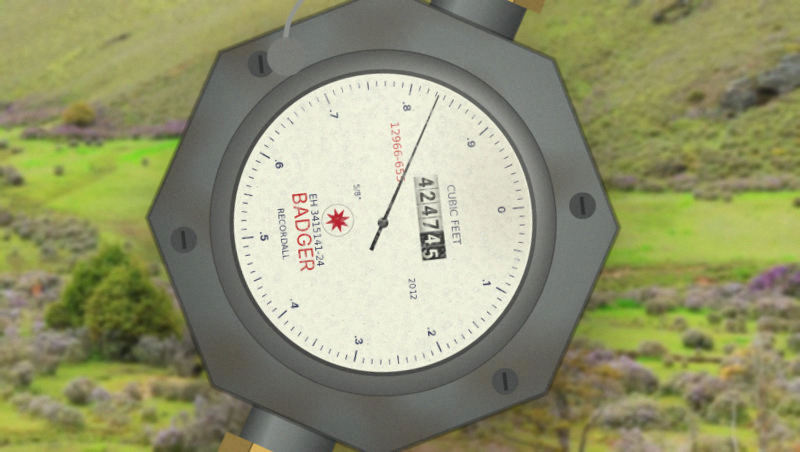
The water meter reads 424744.83 ft³
